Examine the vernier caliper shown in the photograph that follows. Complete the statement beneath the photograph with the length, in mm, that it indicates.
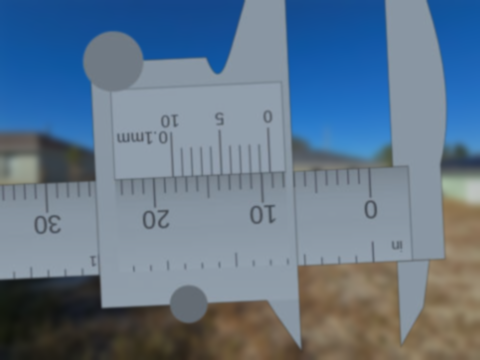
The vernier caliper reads 9.2 mm
